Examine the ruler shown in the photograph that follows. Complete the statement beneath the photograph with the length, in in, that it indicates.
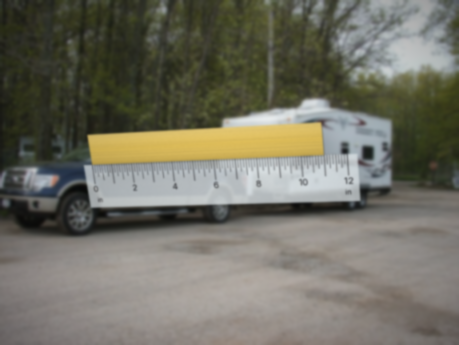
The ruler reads 11 in
